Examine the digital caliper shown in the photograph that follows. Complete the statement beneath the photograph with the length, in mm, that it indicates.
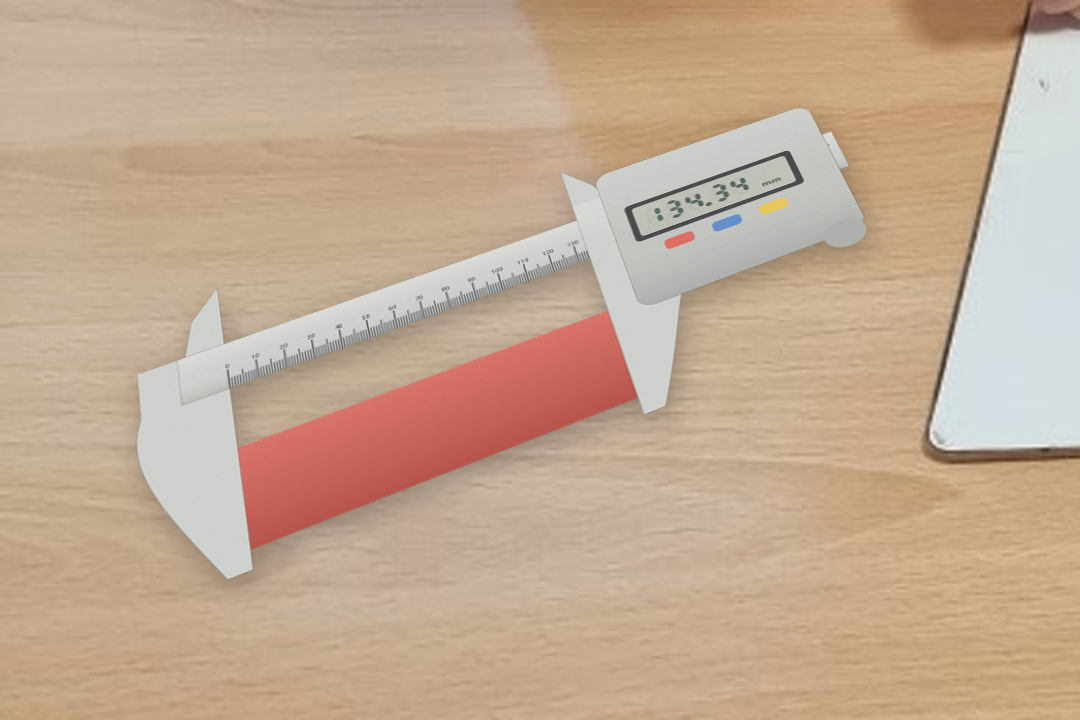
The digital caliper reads 134.34 mm
